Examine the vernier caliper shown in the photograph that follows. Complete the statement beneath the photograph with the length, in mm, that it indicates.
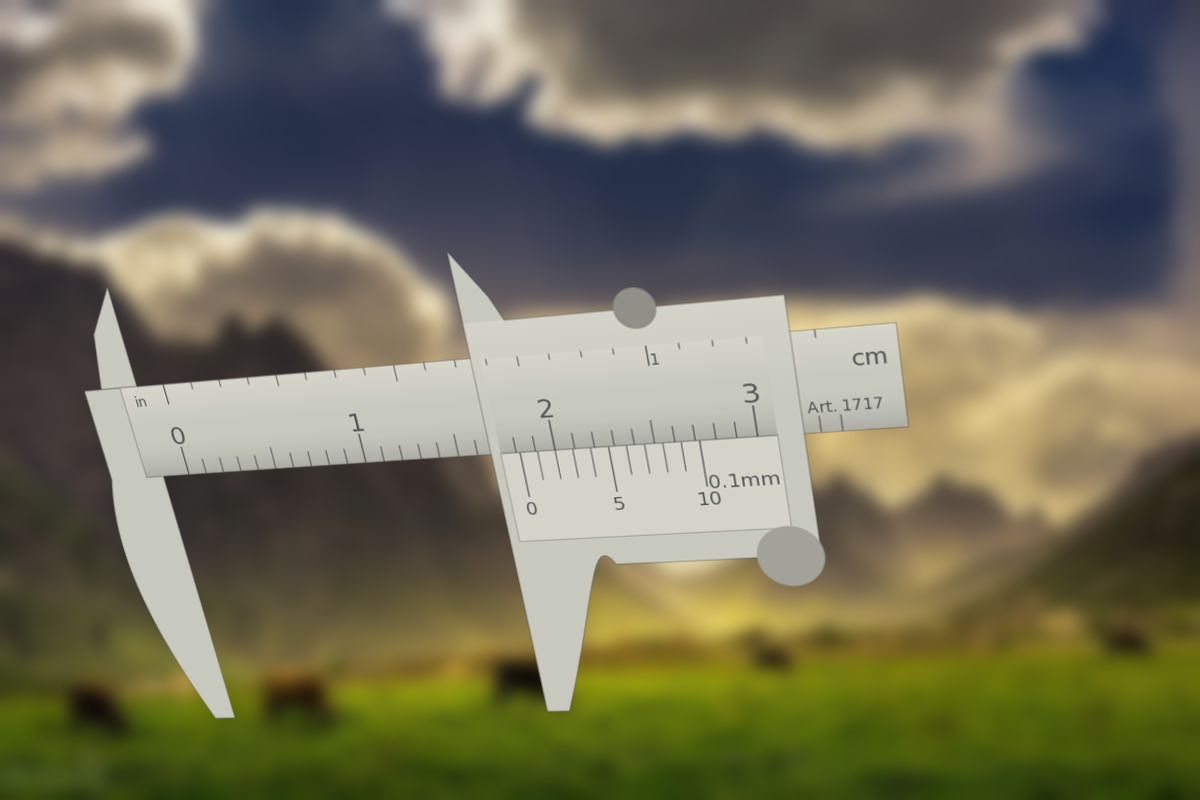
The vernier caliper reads 18.2 mm
